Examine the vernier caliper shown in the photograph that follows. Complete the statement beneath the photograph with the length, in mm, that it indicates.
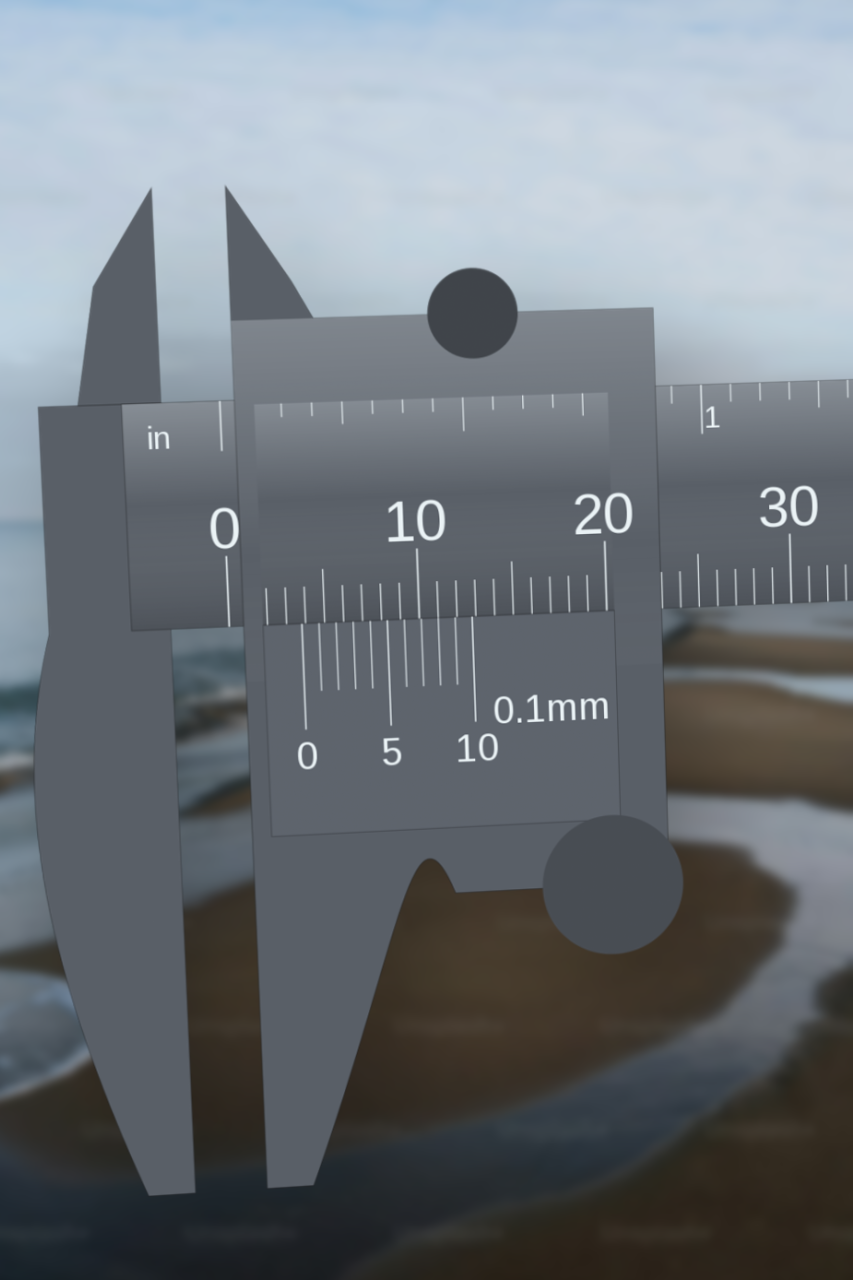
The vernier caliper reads 3.8 mm
